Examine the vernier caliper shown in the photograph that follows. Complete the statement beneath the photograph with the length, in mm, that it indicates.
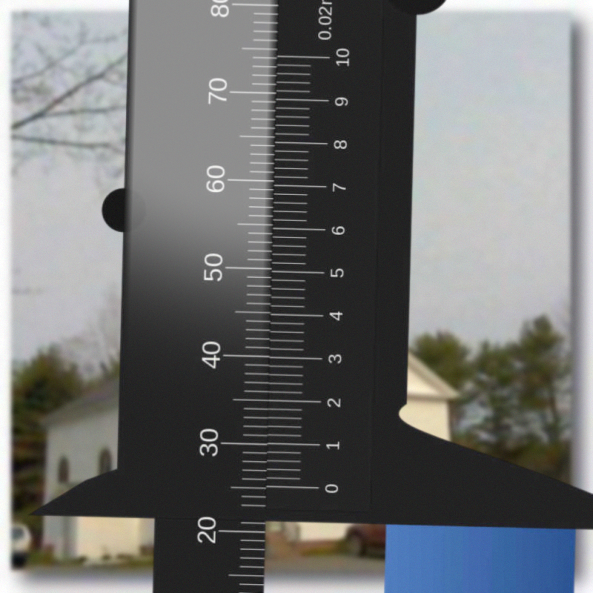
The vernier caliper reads 25.2 mm
